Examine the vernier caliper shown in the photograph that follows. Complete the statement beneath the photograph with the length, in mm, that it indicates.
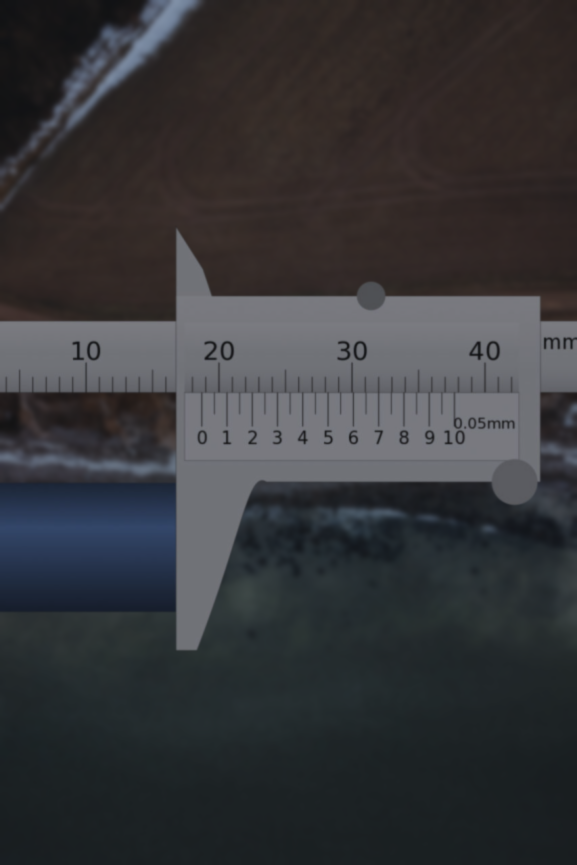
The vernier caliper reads 18.7 mm
